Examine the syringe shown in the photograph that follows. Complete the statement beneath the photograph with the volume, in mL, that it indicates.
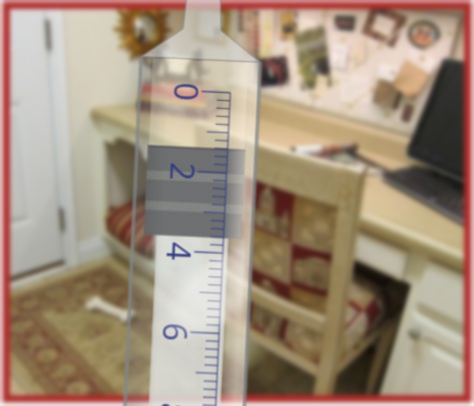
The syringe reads 1.4 mL
